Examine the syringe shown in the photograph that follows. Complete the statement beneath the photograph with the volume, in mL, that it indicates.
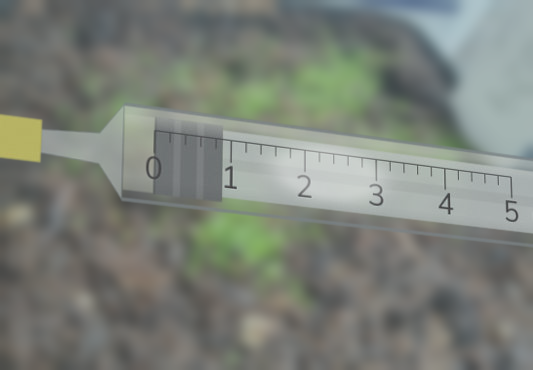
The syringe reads 0 mL
